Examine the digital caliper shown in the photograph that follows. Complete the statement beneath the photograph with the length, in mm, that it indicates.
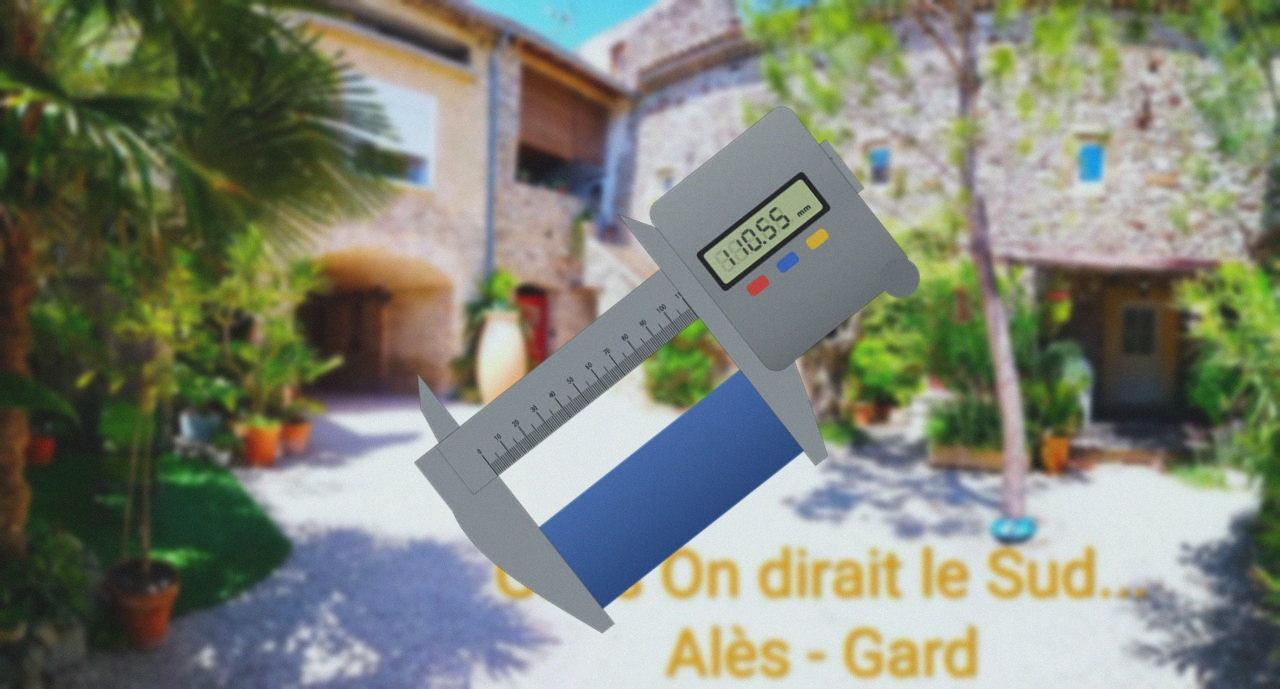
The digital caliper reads 110.55 mm
